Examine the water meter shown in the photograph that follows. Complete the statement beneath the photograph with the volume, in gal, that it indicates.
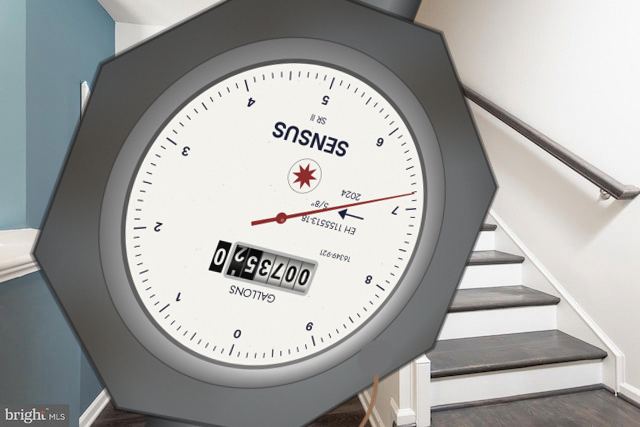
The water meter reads 73516.8 gal
